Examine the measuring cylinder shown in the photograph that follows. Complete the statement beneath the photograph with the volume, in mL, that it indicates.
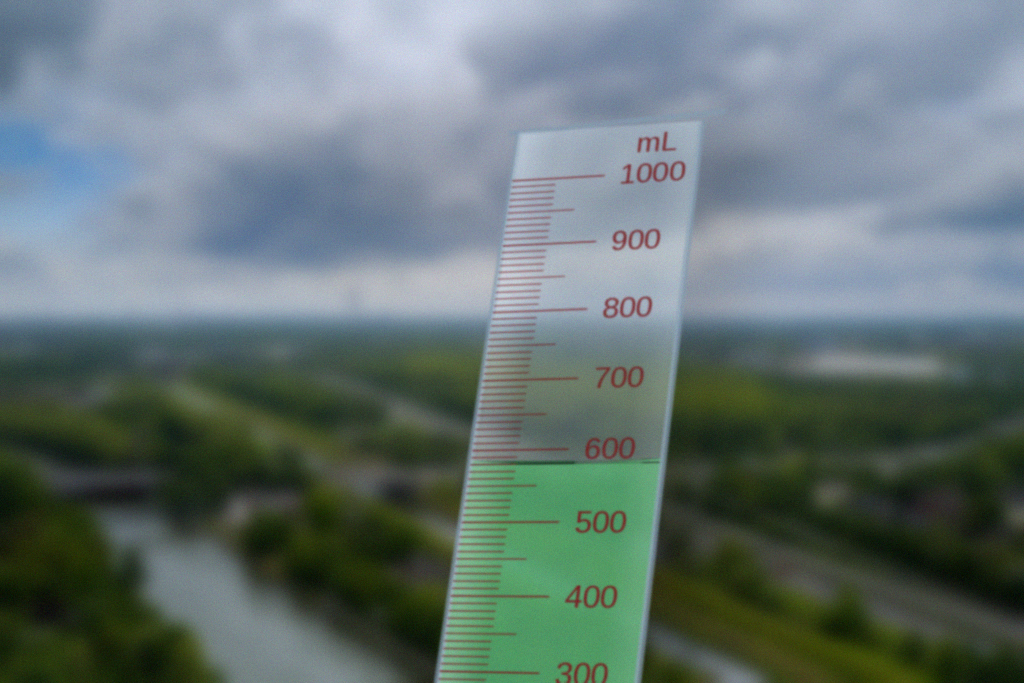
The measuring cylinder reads 580 mL
